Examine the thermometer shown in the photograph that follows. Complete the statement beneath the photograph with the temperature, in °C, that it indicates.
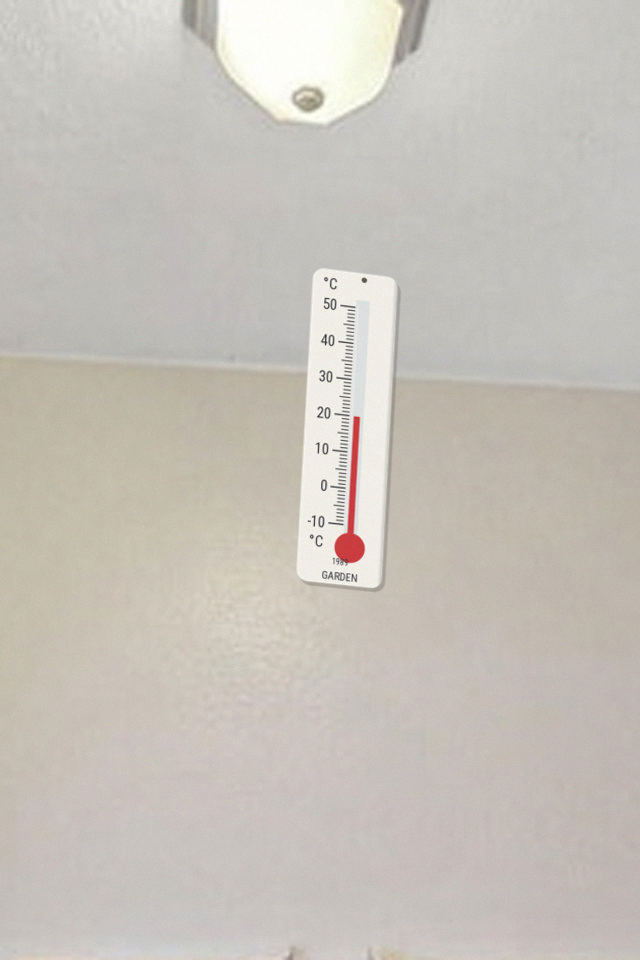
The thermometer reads 20 °C
